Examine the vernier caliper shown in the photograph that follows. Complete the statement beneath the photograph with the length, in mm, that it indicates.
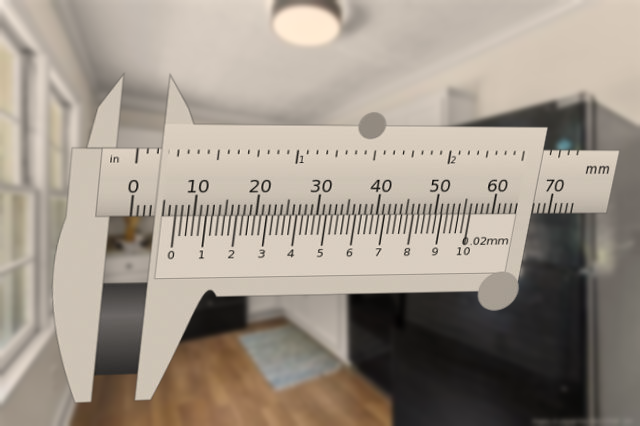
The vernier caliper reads 7.0 mm
